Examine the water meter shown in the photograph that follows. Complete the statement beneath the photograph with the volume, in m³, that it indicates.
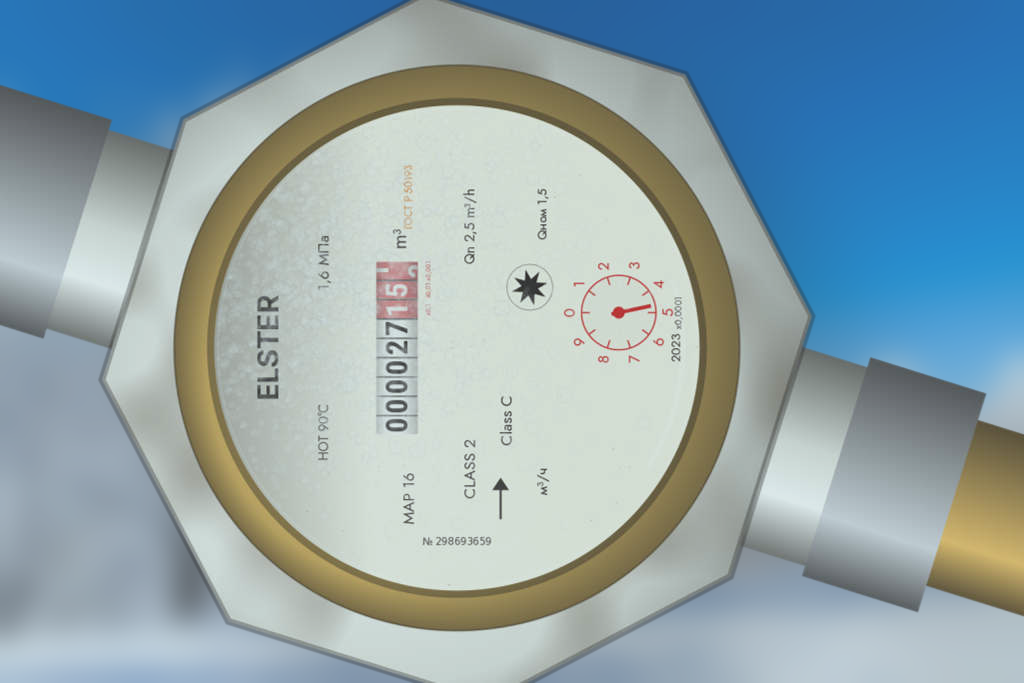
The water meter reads 27.1514 m³
